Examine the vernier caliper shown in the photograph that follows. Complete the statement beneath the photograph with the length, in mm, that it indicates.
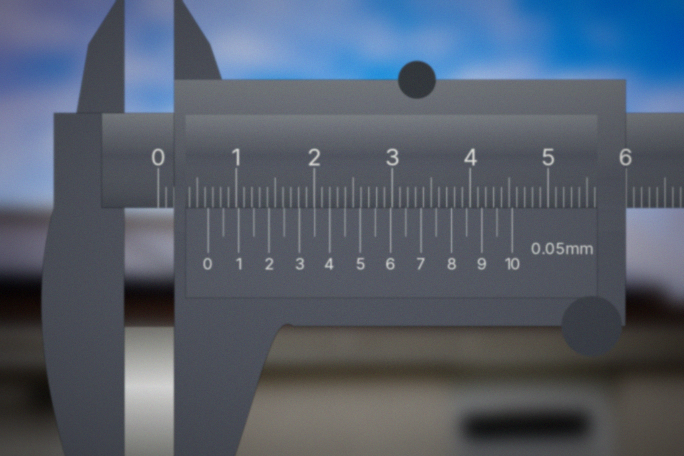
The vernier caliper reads 6.4 mm
